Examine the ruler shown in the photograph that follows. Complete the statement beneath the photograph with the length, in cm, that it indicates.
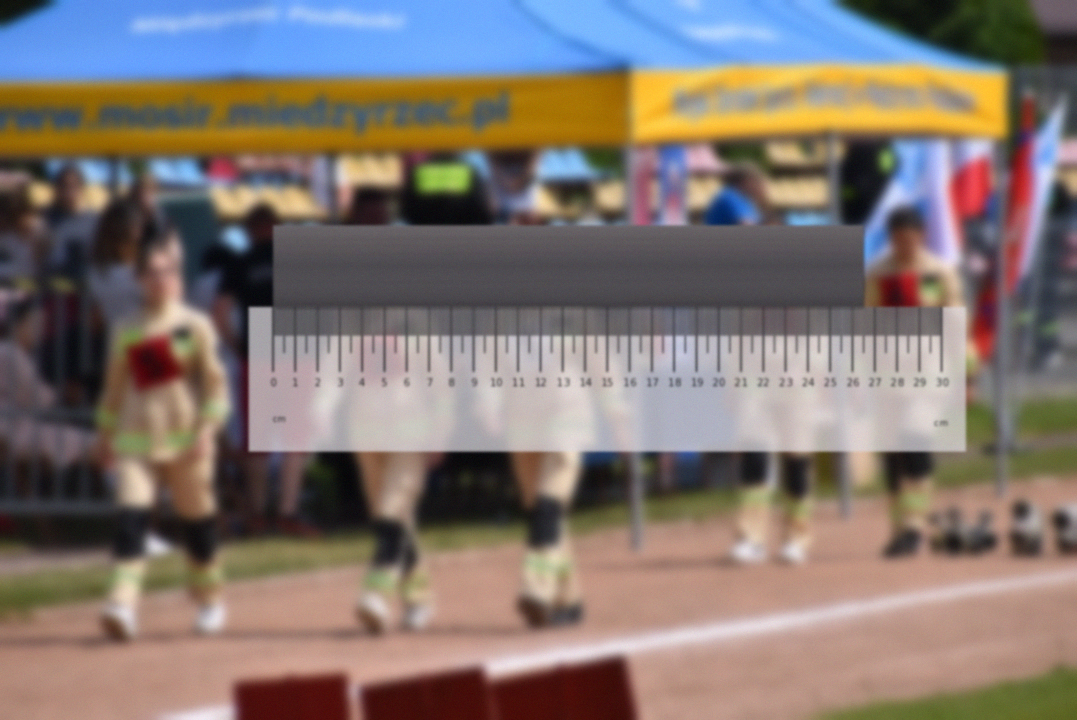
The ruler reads 26.5 cm
